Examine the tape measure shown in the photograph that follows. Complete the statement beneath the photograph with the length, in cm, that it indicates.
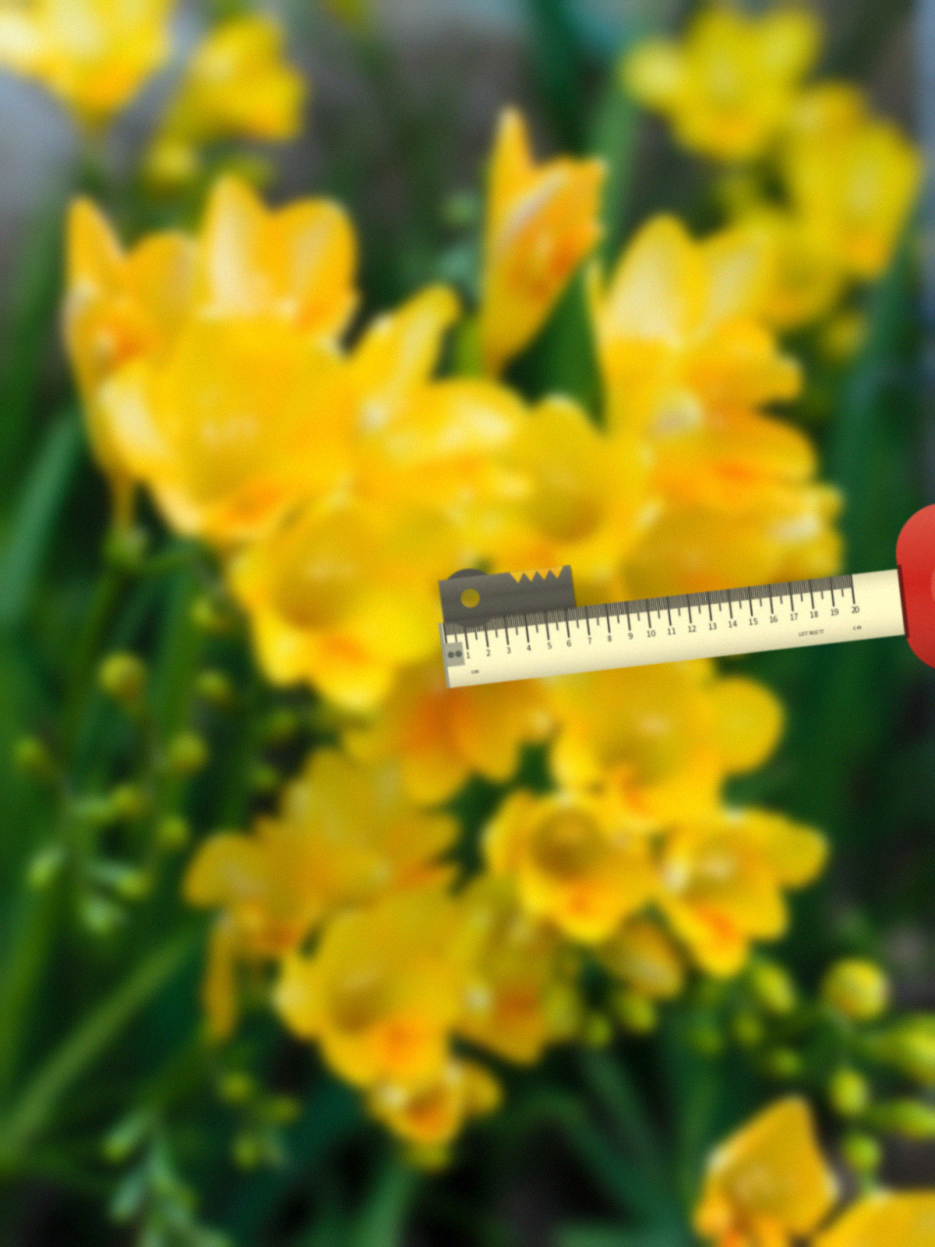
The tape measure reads 6.5 cm
